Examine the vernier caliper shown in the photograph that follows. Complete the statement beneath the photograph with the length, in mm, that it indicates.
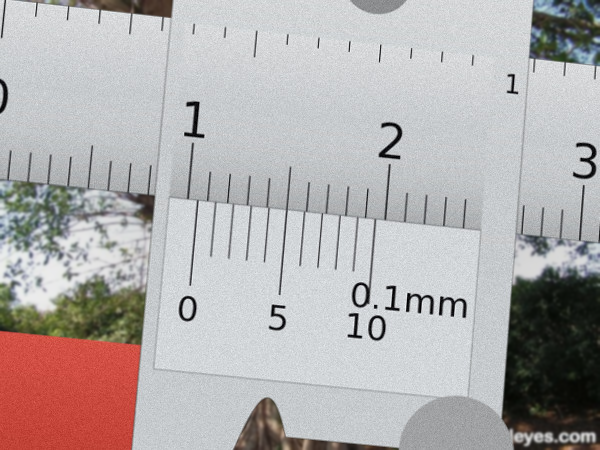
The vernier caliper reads 10.5 mm
